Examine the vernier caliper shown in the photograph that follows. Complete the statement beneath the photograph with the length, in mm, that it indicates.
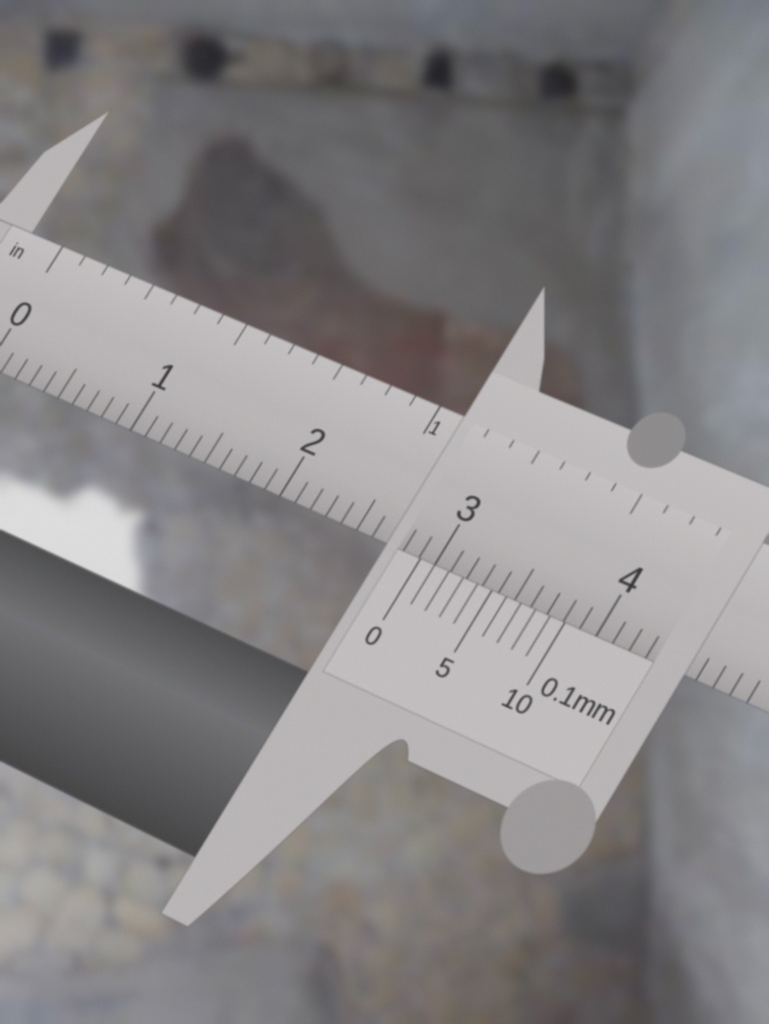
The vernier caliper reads 29.1 mm
